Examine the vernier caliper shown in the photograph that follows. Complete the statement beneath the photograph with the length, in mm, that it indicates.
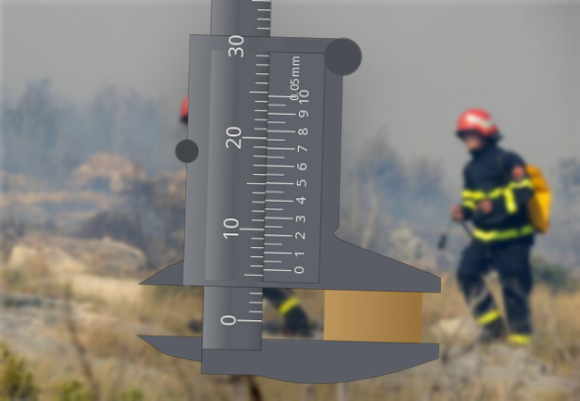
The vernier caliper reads 5.6 mm
